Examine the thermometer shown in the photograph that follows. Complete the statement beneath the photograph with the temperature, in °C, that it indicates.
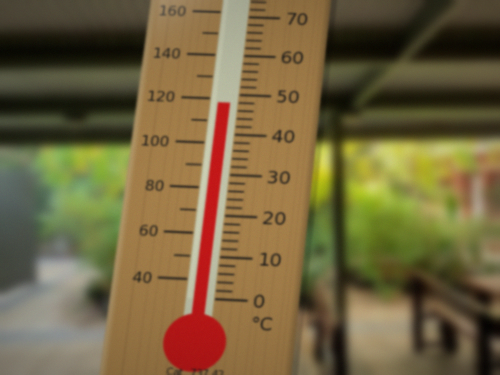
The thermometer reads 48 °C
